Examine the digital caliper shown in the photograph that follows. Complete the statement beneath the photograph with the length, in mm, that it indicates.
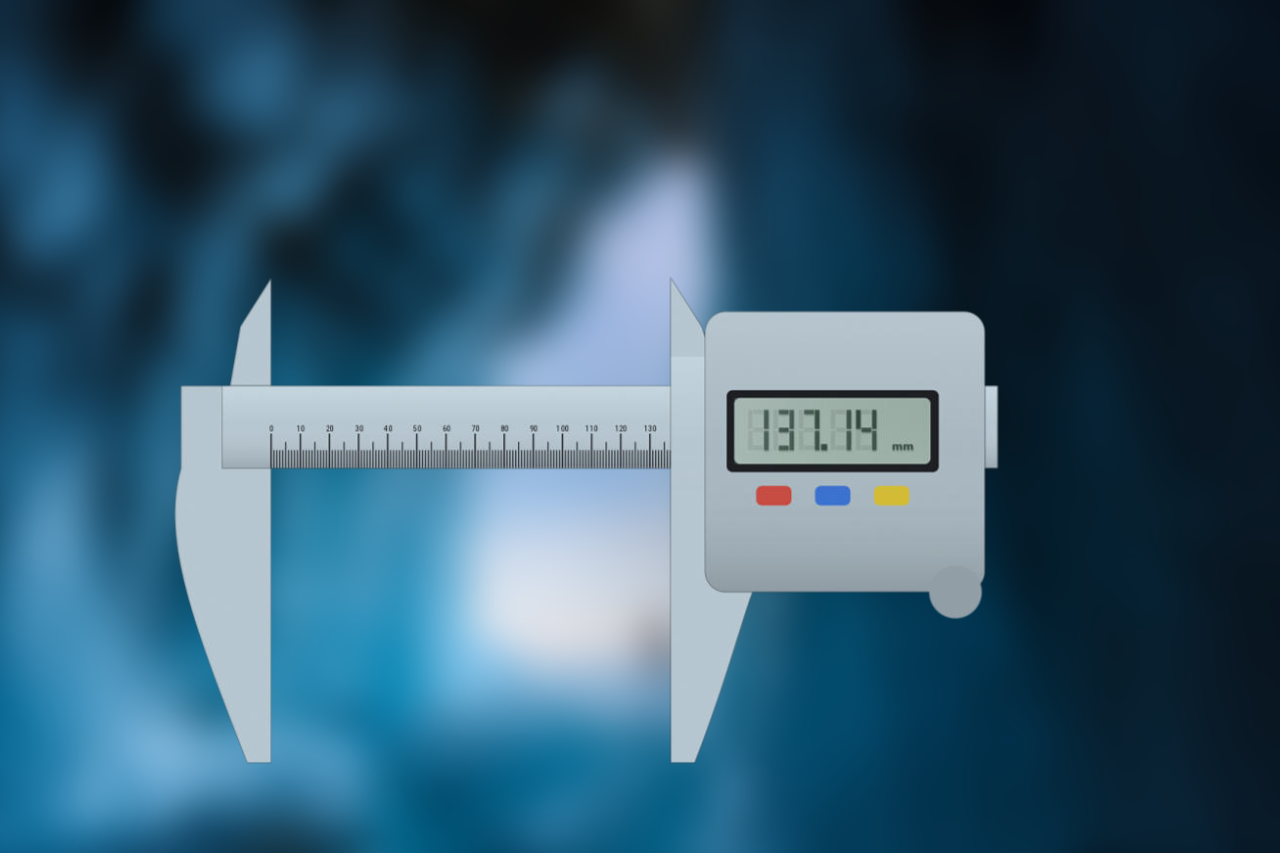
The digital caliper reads 137.14 mm
